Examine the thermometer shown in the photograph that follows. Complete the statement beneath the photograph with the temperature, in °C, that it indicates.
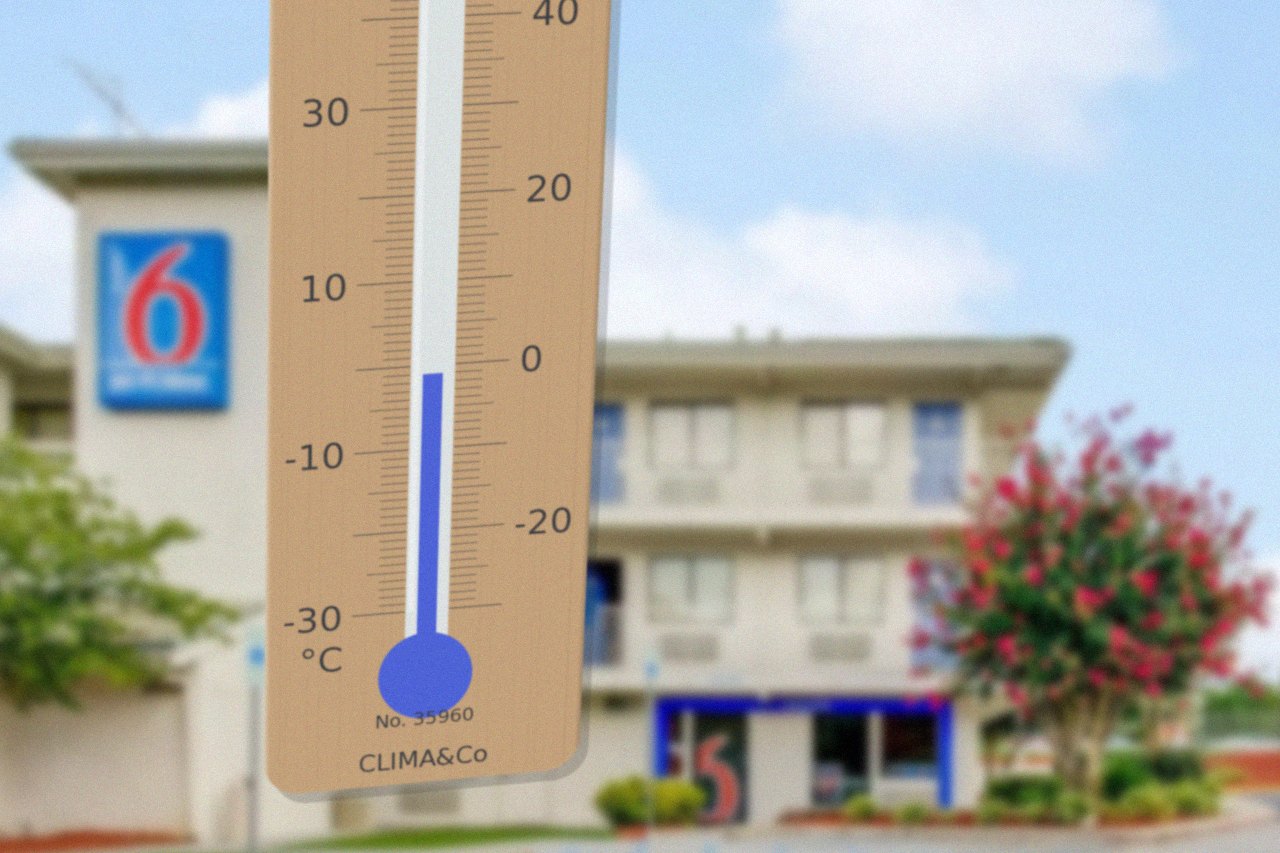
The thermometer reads -1 °C
